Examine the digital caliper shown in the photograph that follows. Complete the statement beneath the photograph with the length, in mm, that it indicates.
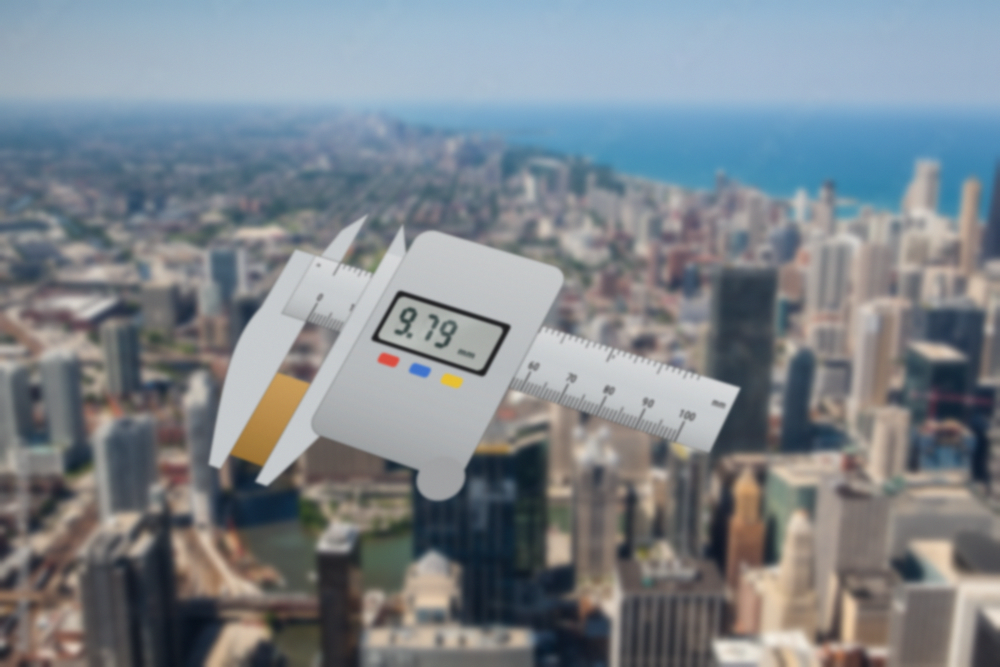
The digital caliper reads 9.79 mm
